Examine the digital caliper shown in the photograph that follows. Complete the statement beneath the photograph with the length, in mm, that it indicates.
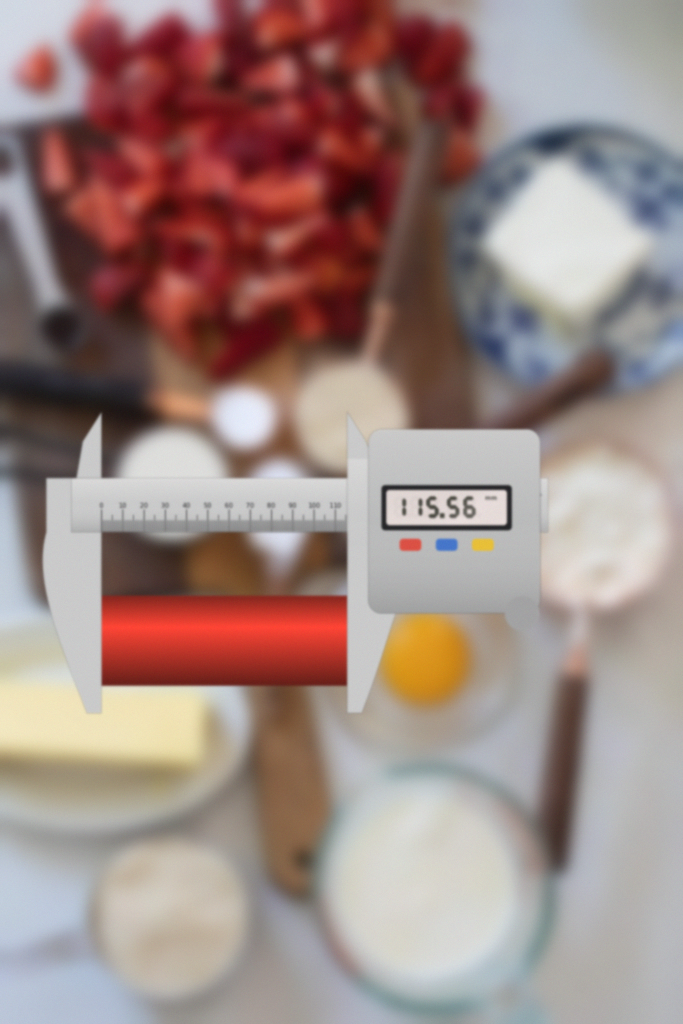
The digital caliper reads 115.56 mm
